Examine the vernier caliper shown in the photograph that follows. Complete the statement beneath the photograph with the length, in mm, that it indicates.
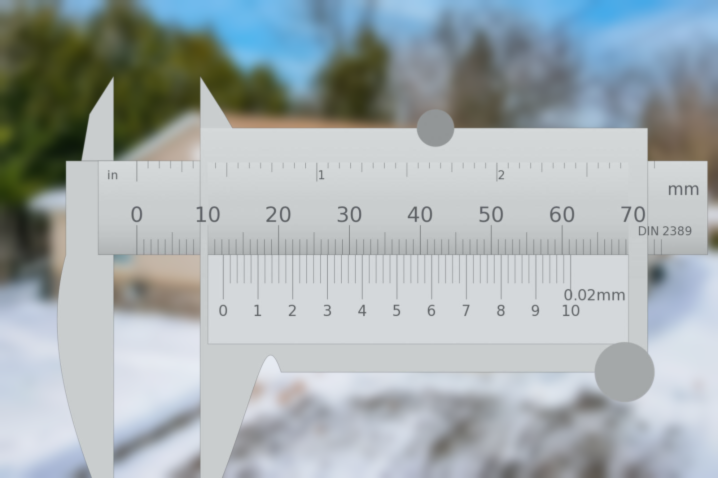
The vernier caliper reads 12.2 mm
